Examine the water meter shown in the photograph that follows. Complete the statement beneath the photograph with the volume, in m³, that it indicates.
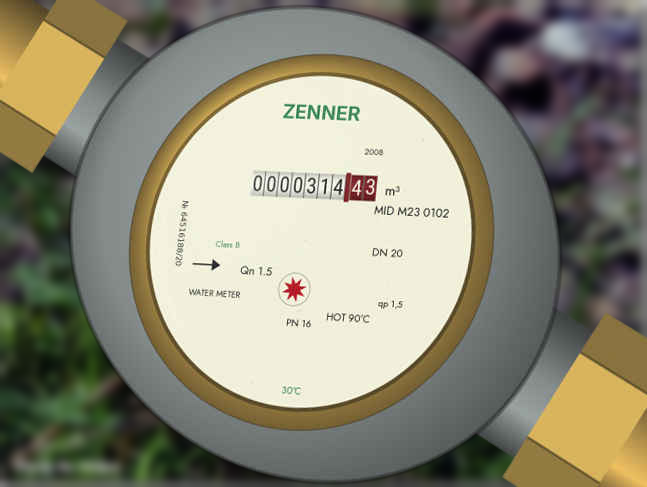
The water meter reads 314.43 m³
